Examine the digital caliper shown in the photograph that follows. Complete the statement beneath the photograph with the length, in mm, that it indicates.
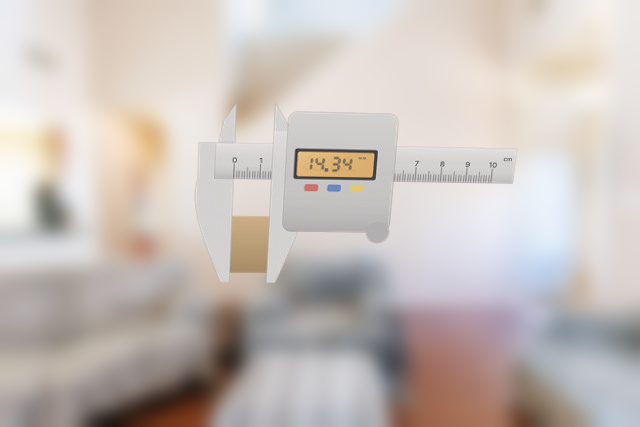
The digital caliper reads 14.34 mm
